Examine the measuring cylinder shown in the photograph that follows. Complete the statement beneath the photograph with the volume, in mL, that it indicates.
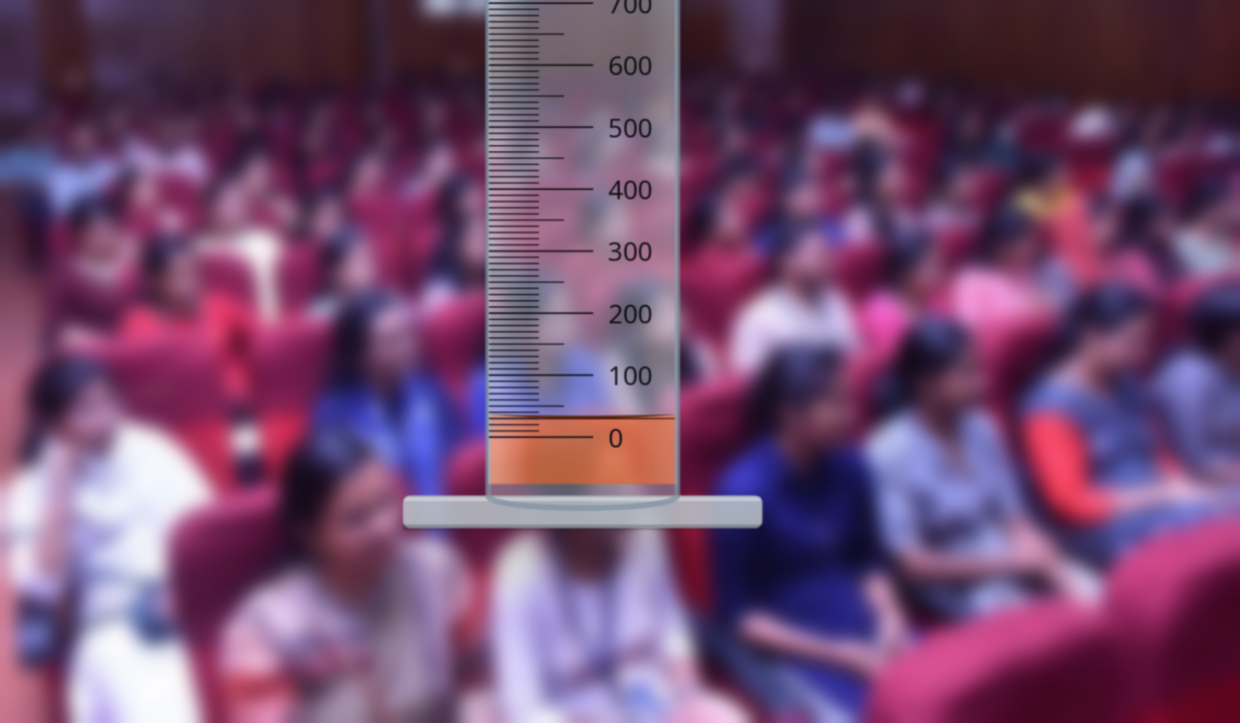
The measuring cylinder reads 30 mL
